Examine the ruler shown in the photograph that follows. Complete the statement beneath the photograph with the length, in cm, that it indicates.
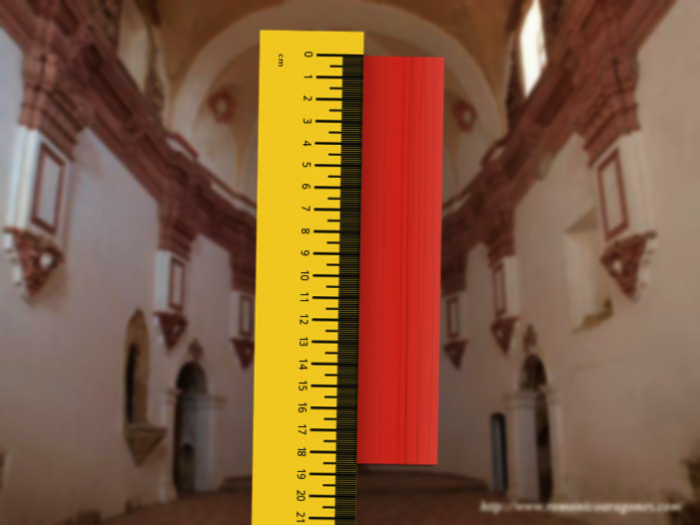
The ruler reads 18.5 cm
